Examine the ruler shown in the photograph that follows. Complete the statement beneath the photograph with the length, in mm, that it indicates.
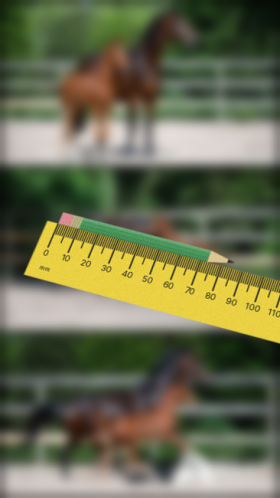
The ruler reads 85 mm
